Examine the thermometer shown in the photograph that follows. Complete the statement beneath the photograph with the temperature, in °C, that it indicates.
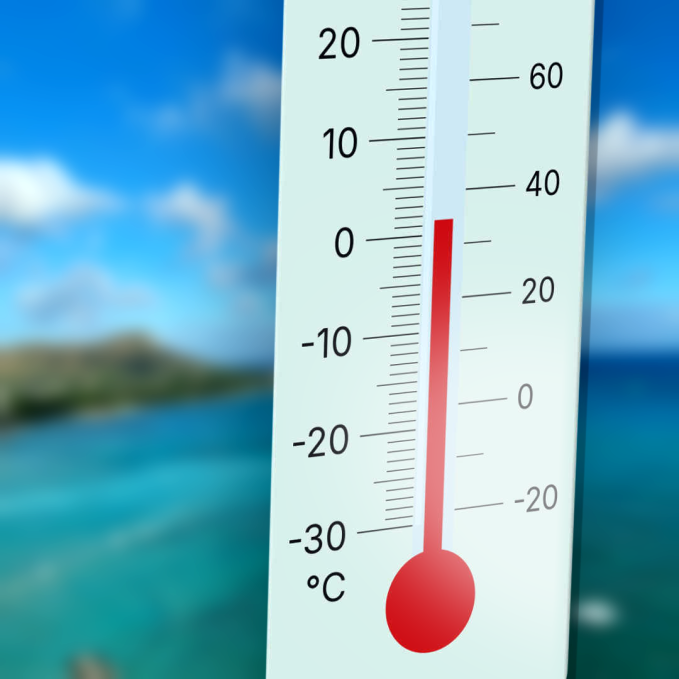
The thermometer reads 1.5 °C
